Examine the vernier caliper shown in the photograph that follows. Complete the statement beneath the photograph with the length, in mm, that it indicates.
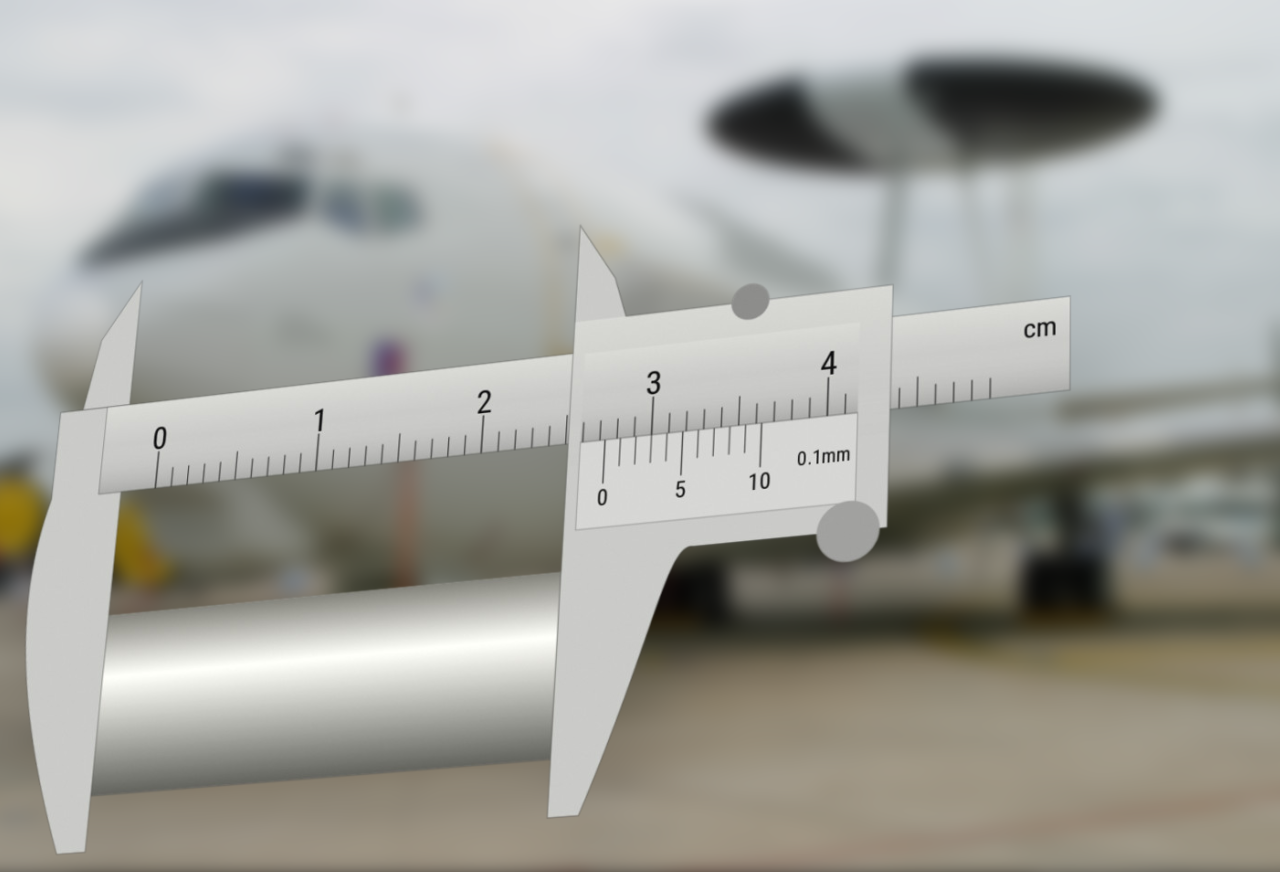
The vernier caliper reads 27.3 mm
